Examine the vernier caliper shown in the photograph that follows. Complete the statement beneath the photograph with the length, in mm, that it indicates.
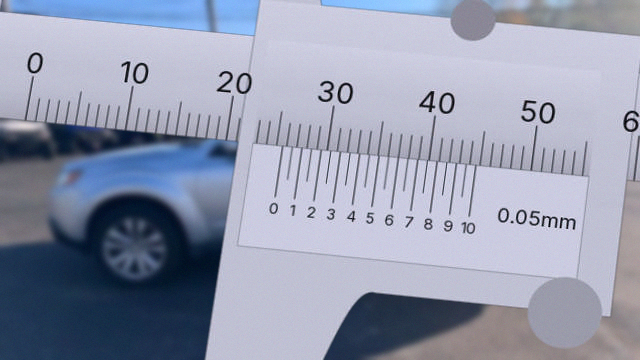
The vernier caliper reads 25.6 mm
